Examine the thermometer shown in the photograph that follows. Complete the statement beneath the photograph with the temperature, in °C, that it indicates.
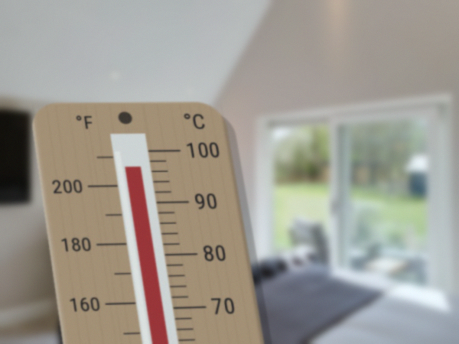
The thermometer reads 97 °C
